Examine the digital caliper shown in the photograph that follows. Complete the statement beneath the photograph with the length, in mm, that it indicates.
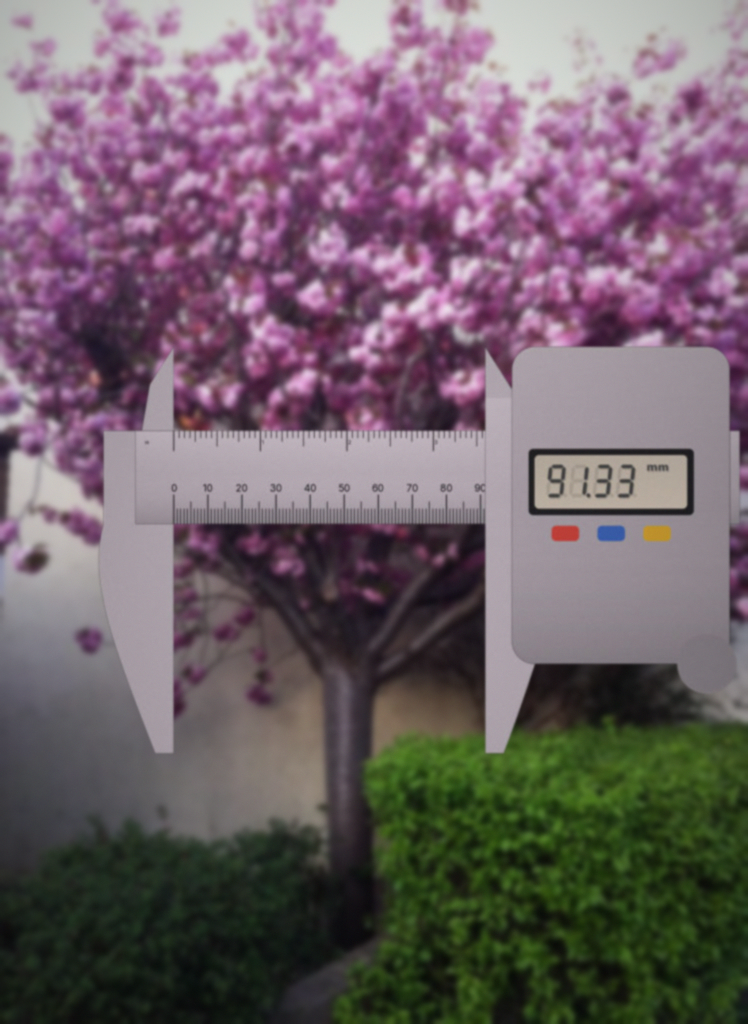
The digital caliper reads 91.33 mm
